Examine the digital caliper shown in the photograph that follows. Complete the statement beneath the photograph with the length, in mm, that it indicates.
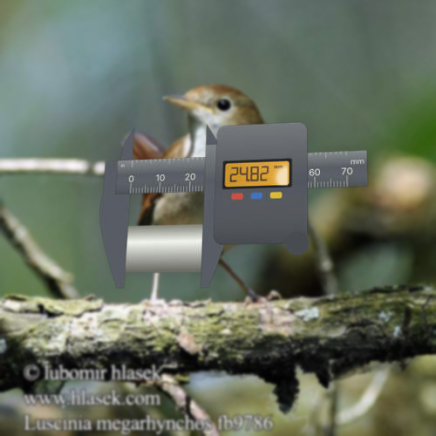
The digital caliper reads 24.82 mm
